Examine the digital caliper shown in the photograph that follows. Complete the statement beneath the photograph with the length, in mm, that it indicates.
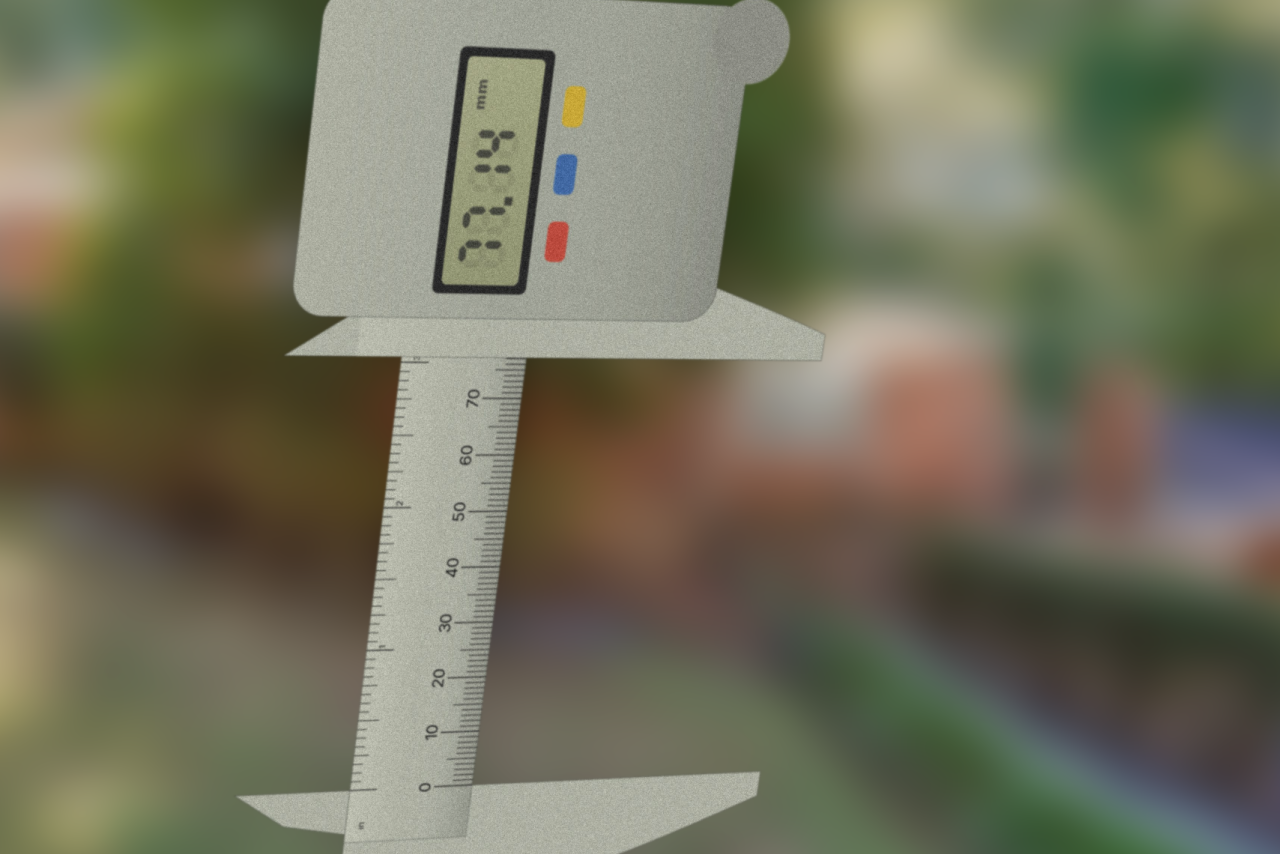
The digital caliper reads 77.14 mm
